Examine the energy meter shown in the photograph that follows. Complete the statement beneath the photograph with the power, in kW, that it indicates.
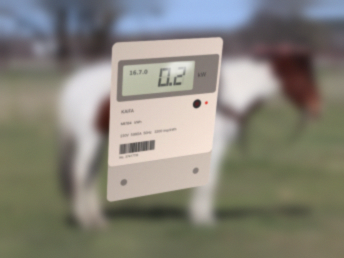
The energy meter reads 0.2 kW
